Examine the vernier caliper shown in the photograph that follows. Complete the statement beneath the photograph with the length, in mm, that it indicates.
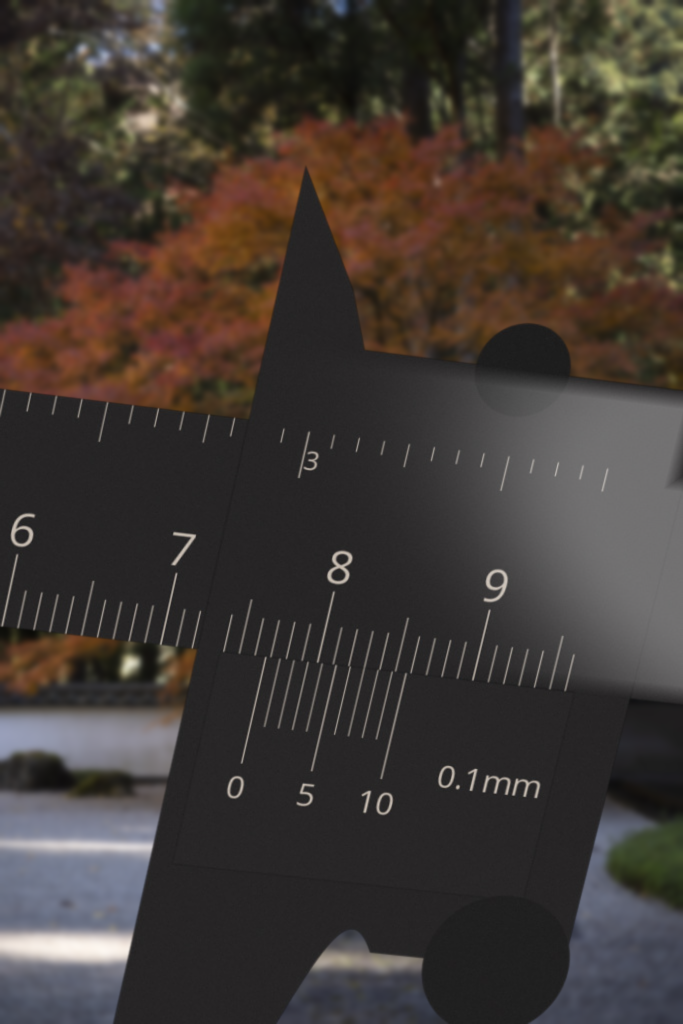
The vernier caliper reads 76.7 mm
